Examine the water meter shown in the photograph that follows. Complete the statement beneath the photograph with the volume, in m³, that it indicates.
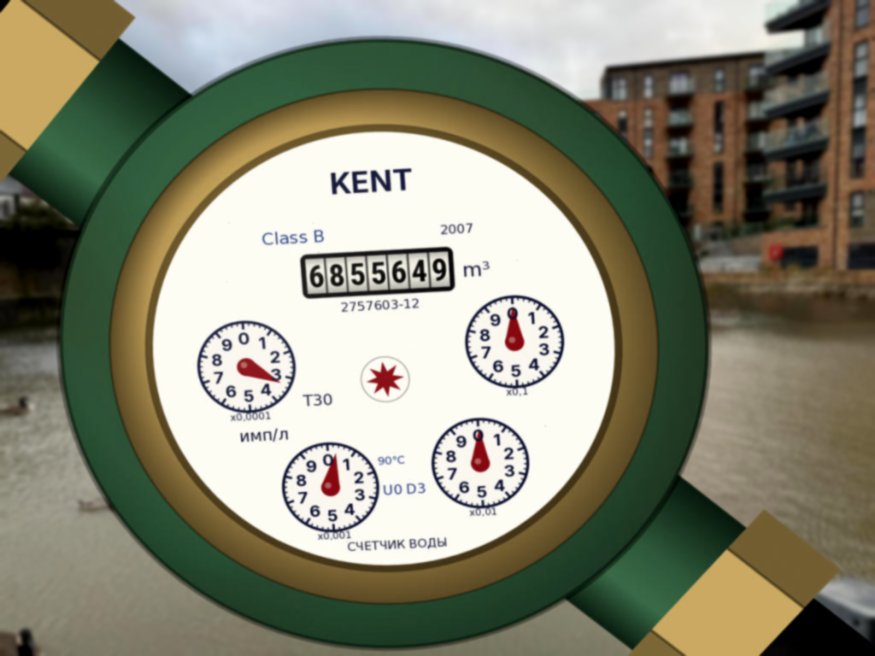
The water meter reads 6855649.0003 m³
